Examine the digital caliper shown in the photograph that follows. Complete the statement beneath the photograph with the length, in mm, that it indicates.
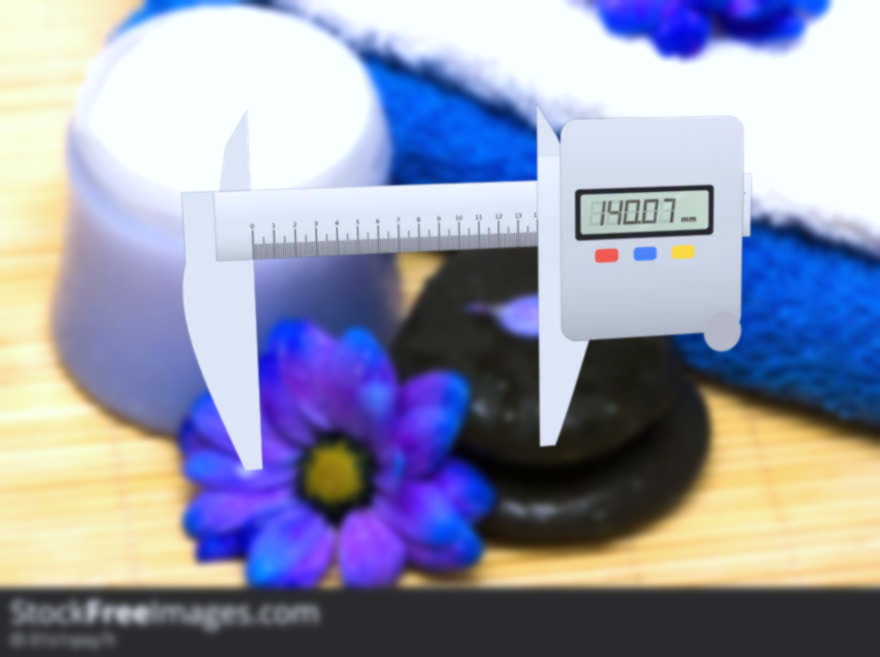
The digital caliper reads 140.07 mm
